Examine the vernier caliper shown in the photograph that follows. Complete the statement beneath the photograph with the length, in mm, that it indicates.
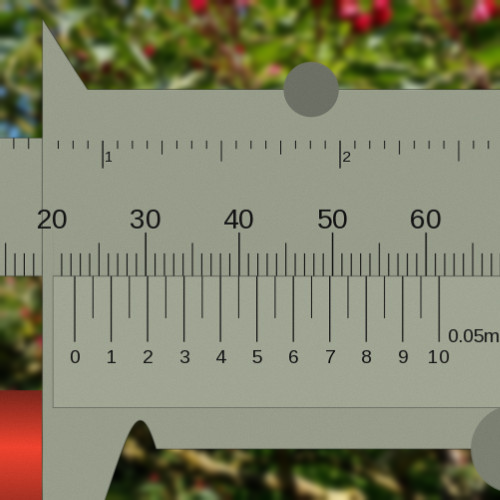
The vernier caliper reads 22.4 mm
